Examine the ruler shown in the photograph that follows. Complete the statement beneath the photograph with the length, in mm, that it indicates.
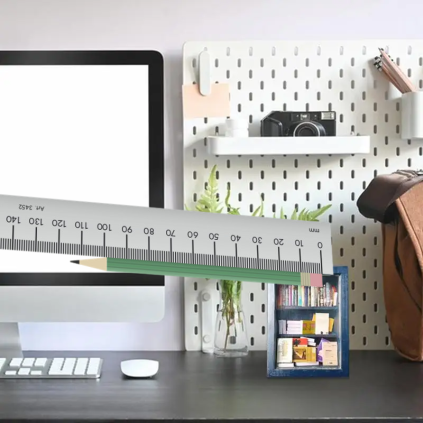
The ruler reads 115 mm
